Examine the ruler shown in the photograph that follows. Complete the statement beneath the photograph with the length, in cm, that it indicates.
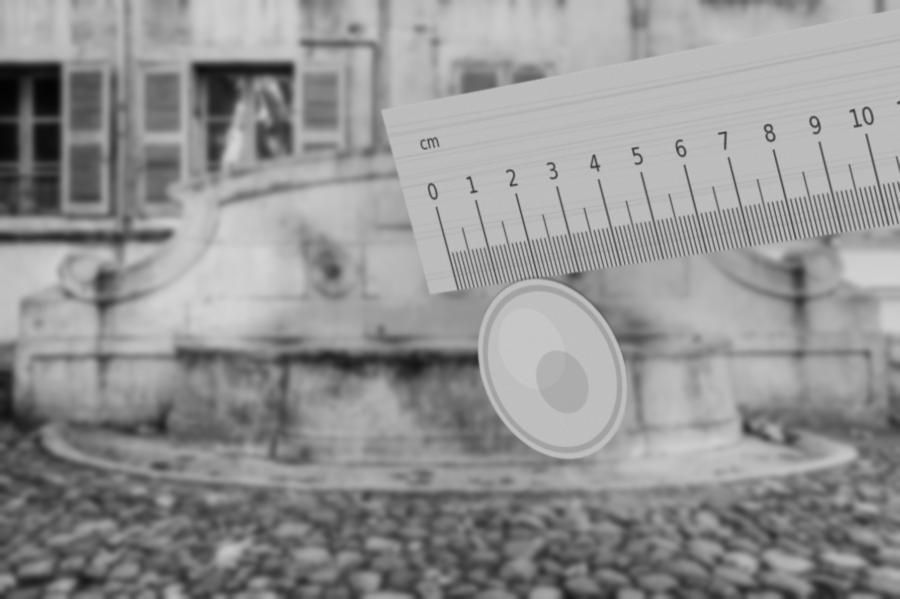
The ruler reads 3.5 cm
